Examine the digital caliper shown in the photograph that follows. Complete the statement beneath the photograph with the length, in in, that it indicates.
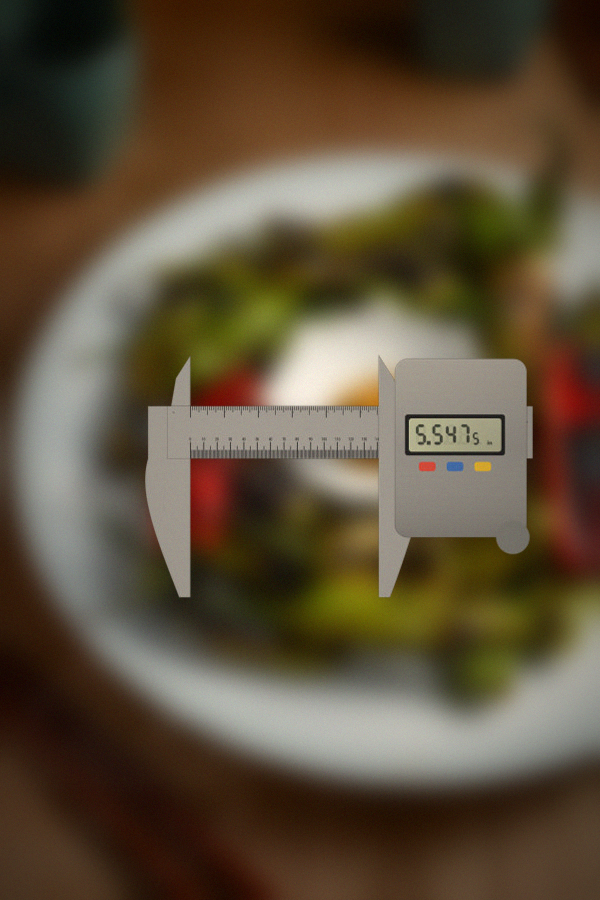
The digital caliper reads 5.5475 in
